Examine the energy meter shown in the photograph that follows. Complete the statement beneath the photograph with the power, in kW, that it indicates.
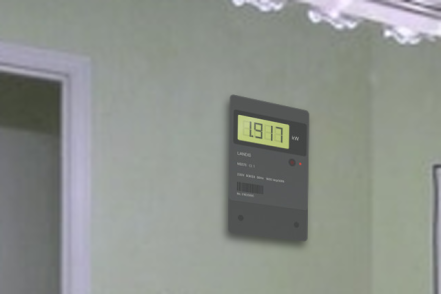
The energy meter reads 1.917 kW
